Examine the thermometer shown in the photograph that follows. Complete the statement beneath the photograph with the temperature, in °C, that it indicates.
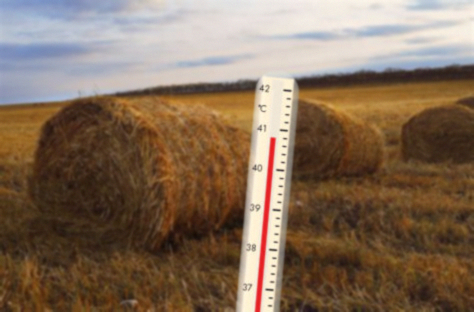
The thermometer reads 40.8 °C
